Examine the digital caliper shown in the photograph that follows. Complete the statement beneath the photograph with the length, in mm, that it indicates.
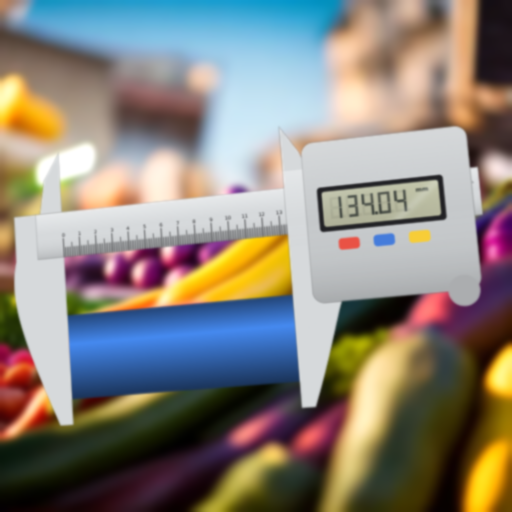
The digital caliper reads 134.04 mm
